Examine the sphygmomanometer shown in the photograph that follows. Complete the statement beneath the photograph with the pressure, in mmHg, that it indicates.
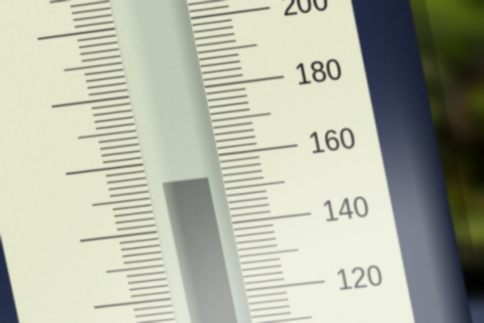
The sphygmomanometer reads 154 mmHg
